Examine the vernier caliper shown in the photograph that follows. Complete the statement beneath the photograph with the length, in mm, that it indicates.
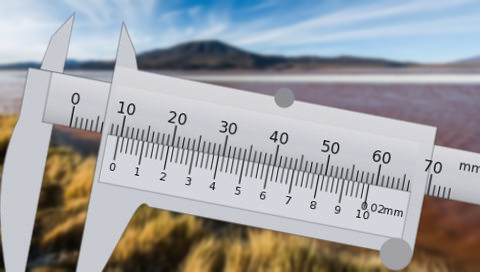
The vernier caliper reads 9.5 mm
